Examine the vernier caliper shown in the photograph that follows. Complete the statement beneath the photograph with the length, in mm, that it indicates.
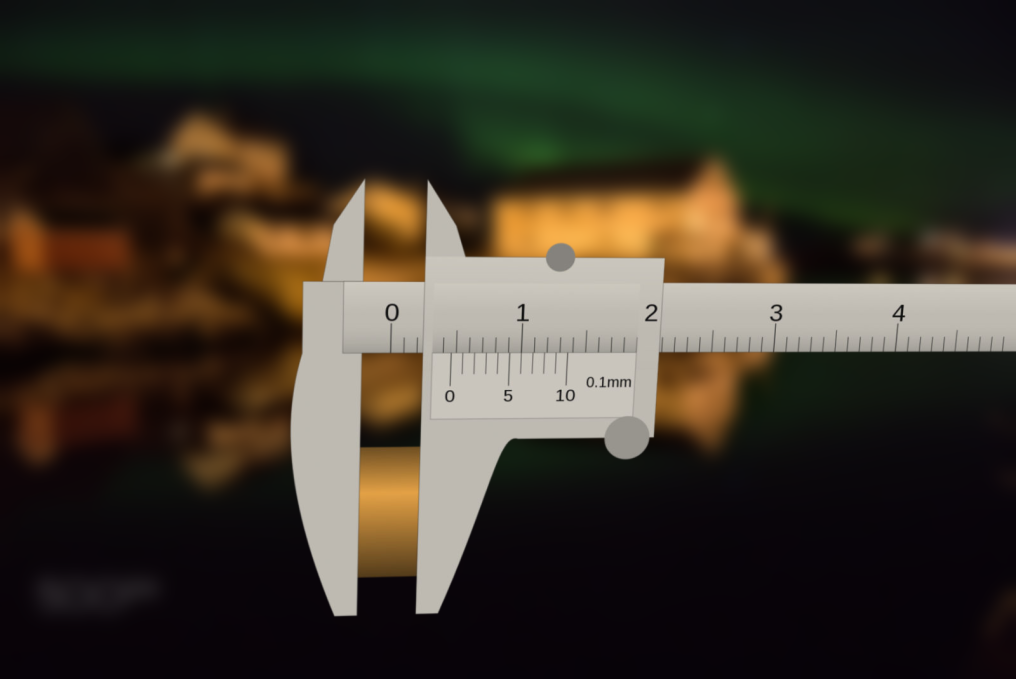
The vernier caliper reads 4.6 mm
